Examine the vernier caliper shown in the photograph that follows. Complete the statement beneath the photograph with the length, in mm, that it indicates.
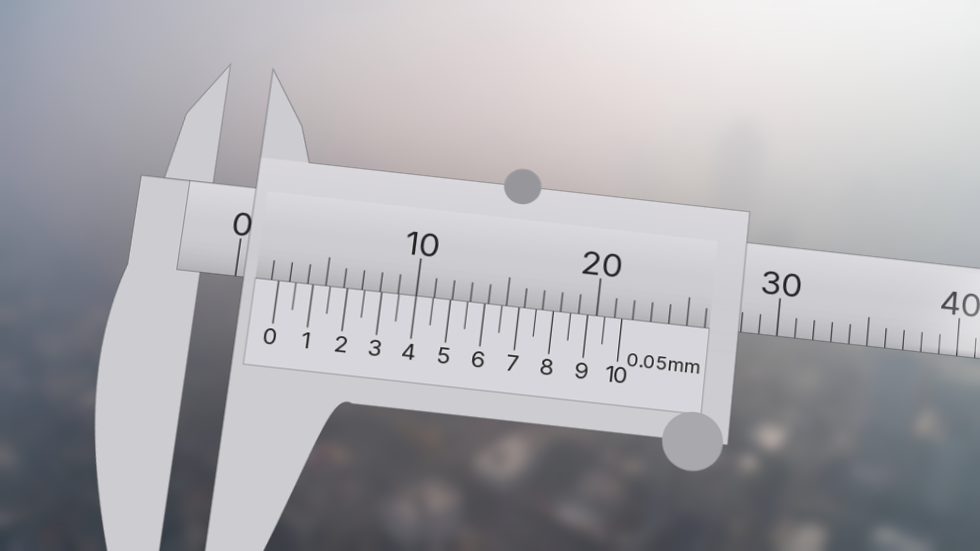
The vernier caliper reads 2.4 mm
